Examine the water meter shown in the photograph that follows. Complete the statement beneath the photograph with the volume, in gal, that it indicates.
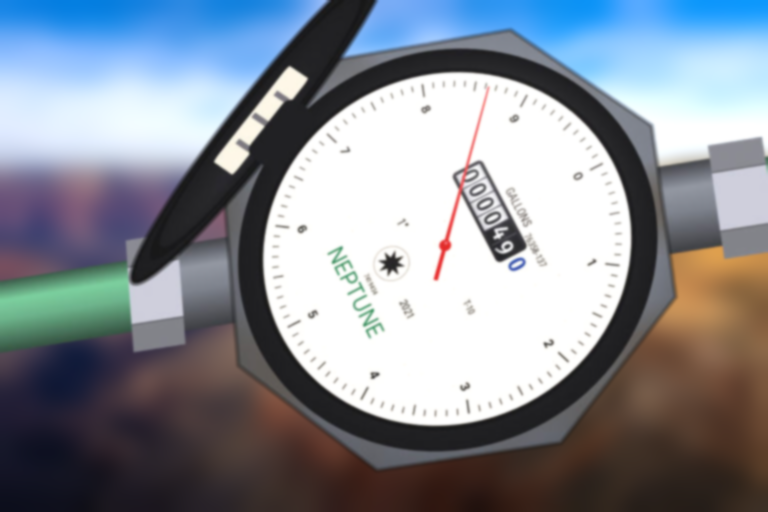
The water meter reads 488.6 gal
